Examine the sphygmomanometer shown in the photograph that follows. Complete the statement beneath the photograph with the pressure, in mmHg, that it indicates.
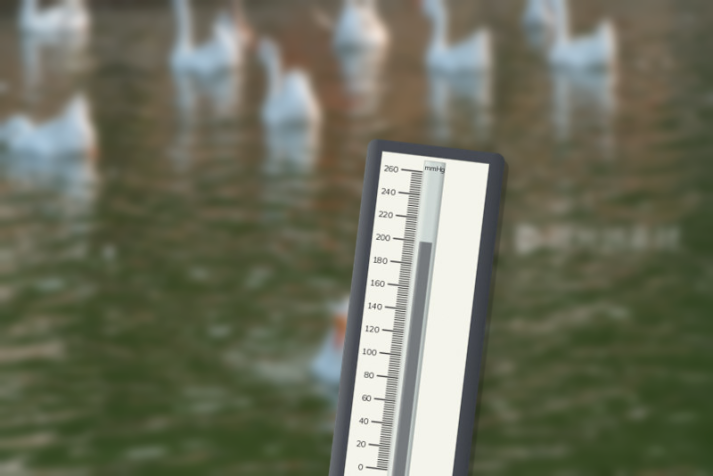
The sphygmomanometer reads 200 mmHg
